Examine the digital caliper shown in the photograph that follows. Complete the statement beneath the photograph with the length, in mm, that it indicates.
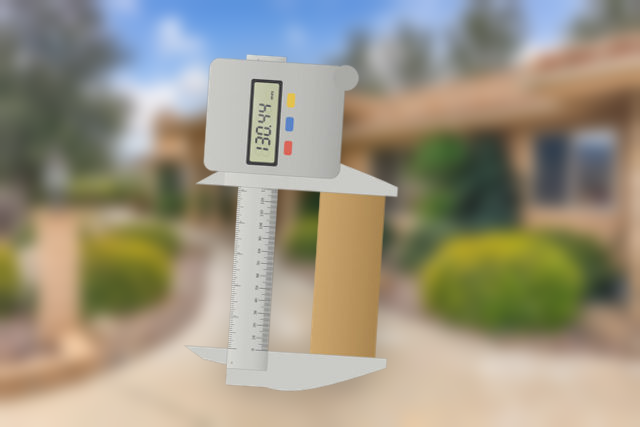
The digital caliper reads 130.44 mm
